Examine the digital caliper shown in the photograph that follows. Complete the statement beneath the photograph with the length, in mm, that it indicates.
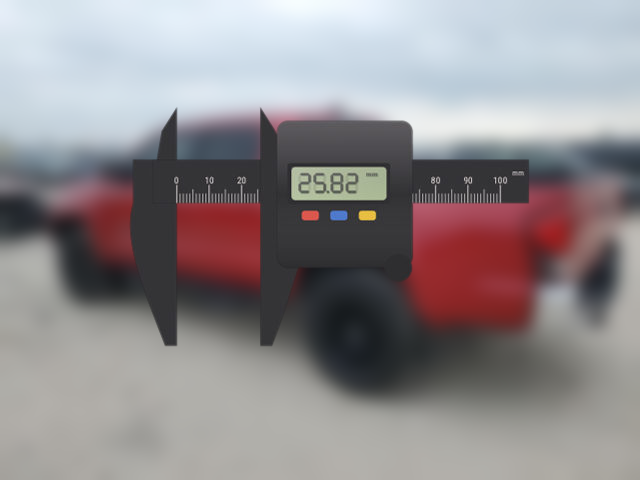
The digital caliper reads 25.82 mm
